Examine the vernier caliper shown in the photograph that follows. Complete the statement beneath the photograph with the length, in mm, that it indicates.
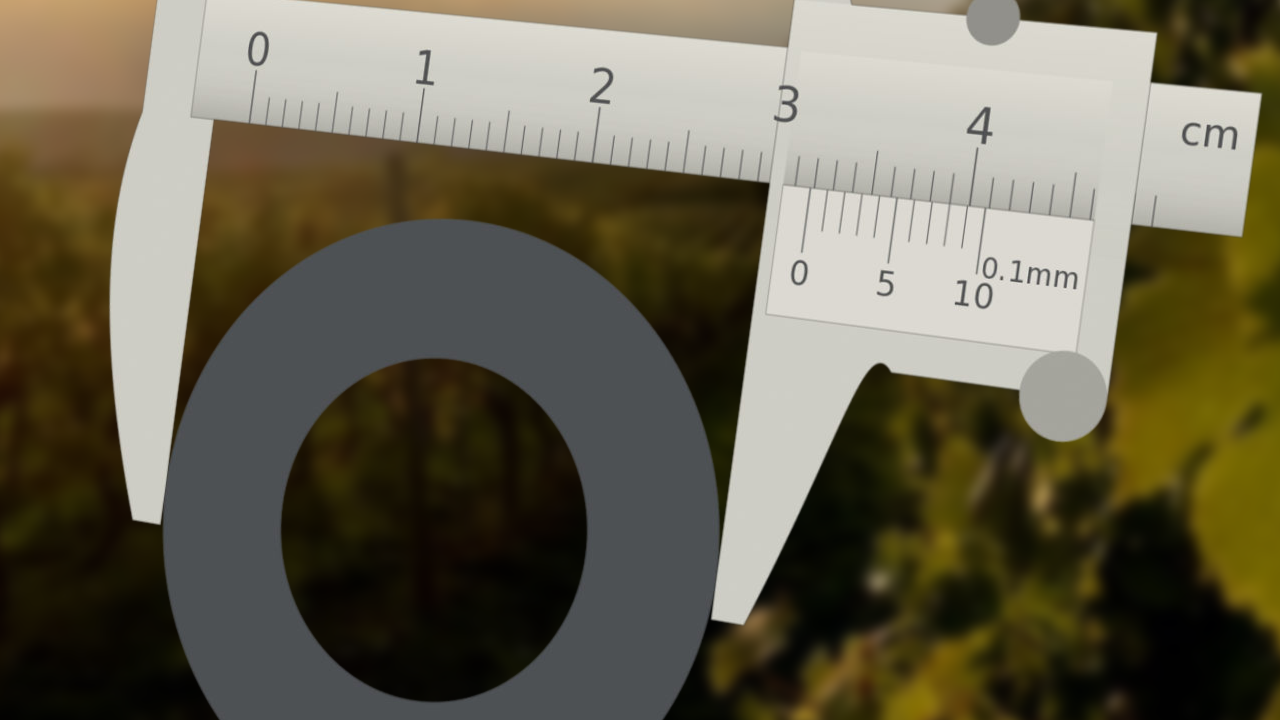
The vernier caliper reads 31.8 mm
